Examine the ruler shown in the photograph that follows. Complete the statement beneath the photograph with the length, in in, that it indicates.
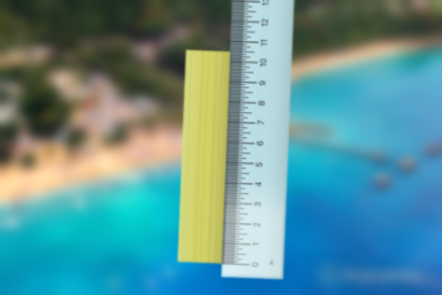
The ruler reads 10.5 in
